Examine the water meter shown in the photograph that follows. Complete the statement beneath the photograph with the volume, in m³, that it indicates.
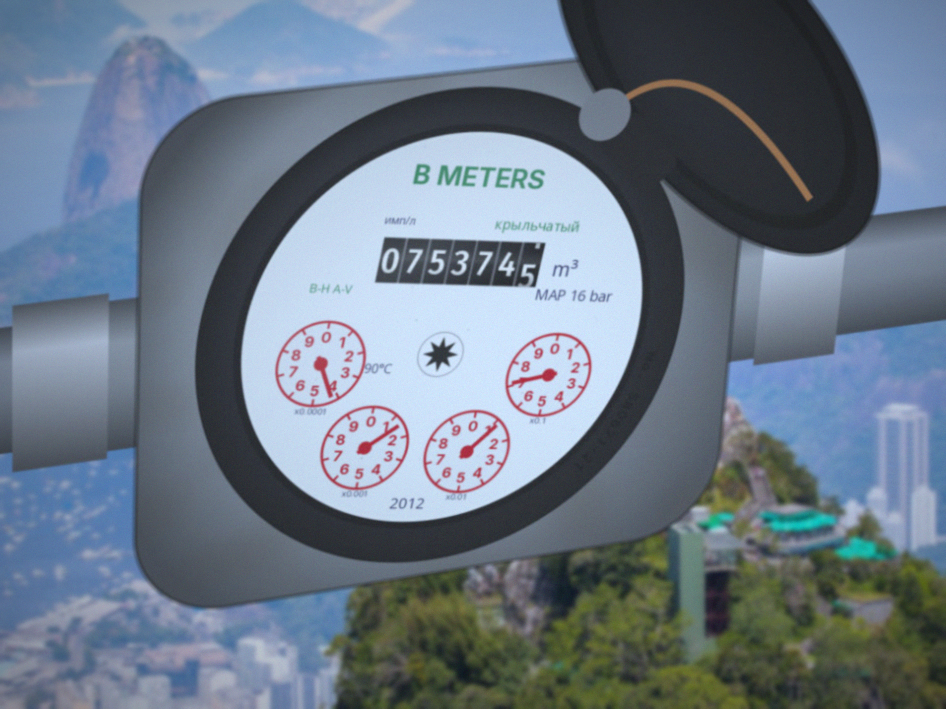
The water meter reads 753744.7114 m³
